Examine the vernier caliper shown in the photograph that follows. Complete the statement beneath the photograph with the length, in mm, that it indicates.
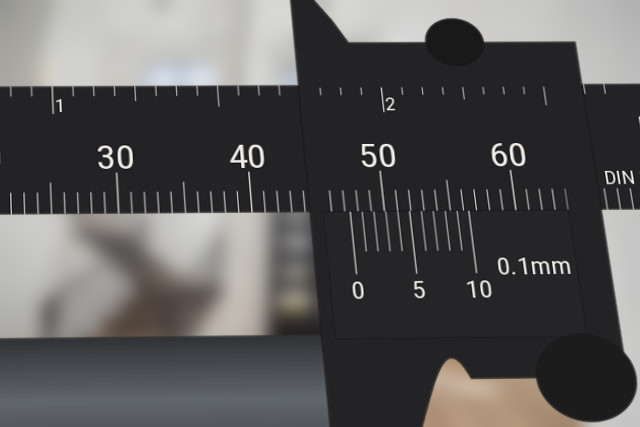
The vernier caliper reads 47.4 mm
